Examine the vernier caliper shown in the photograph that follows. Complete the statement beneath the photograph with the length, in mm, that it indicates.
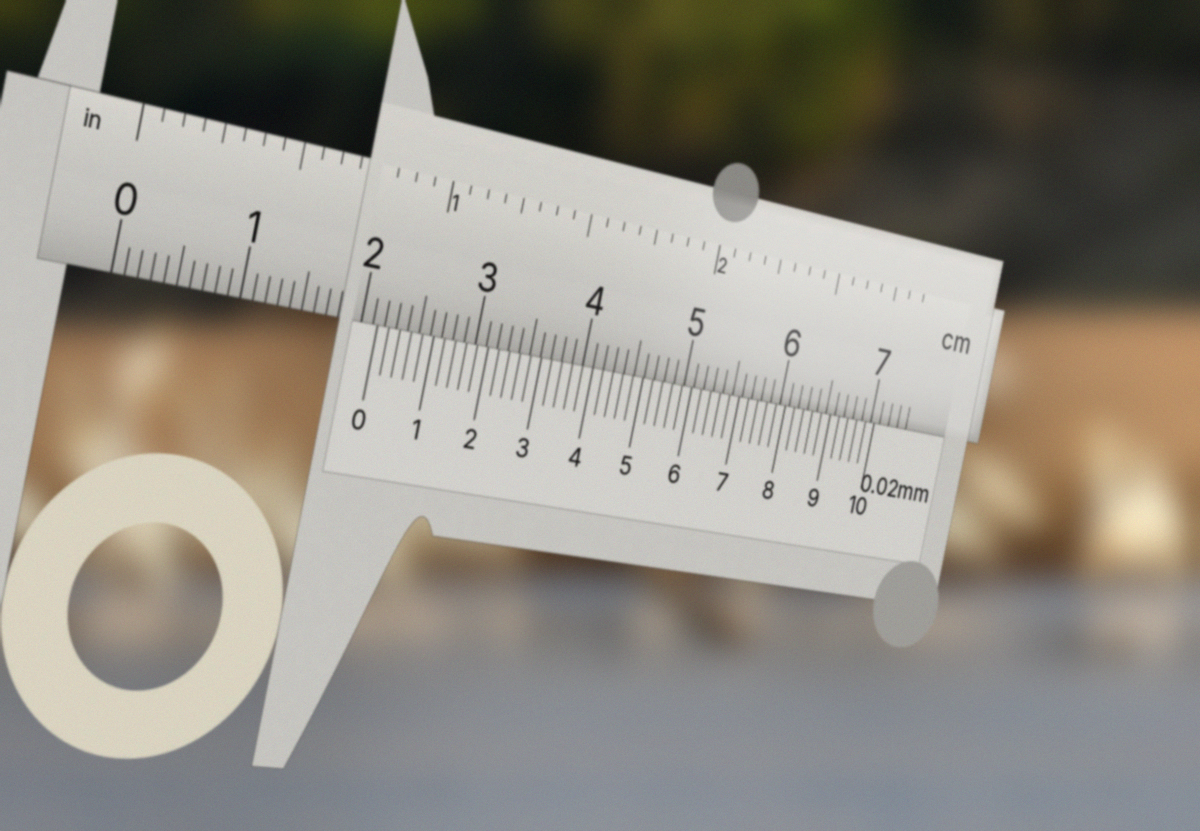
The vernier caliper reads 21.4 mm
